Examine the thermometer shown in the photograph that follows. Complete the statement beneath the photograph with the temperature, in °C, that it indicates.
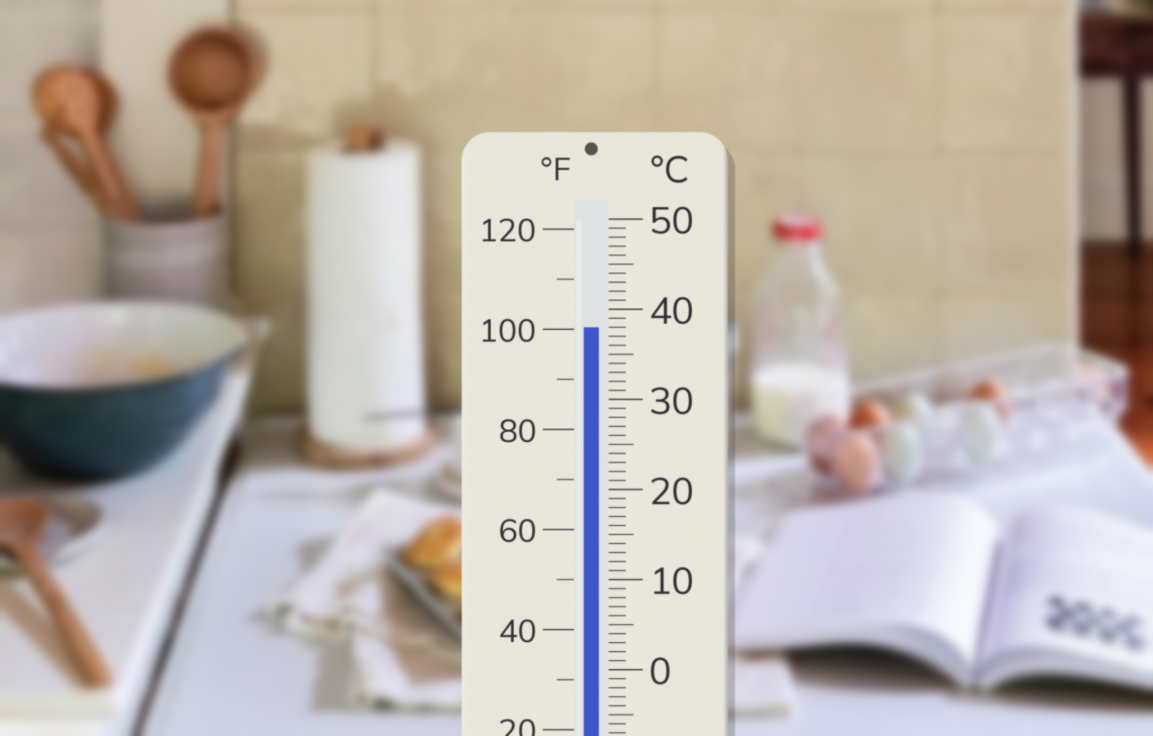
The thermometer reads 38 °C
